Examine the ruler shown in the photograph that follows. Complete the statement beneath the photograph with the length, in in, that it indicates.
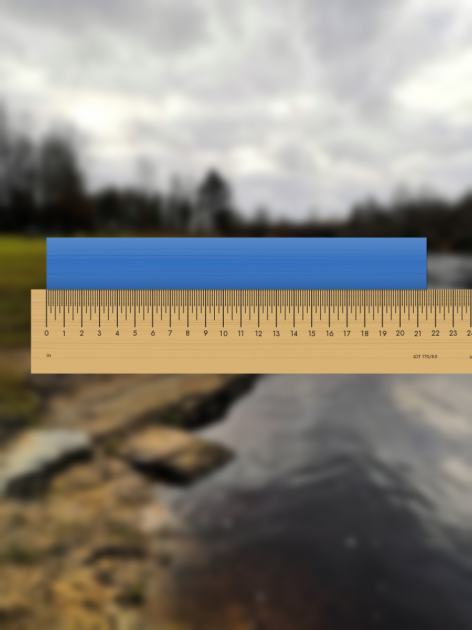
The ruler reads 21.5 in
